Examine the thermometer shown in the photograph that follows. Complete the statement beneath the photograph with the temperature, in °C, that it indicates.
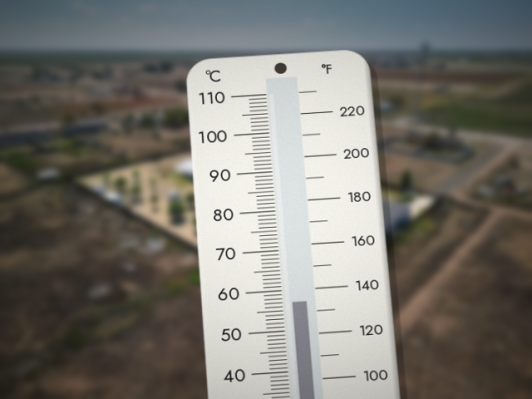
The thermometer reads 57 °C
